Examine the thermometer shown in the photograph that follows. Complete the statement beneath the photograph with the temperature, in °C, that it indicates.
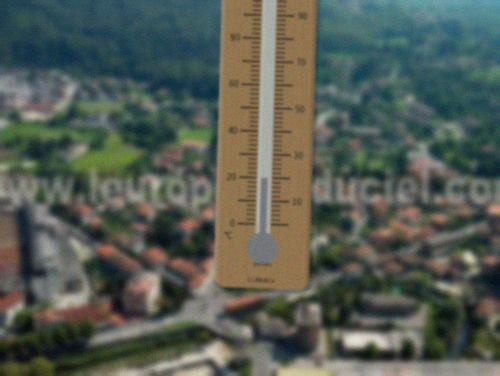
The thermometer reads 20 °C
